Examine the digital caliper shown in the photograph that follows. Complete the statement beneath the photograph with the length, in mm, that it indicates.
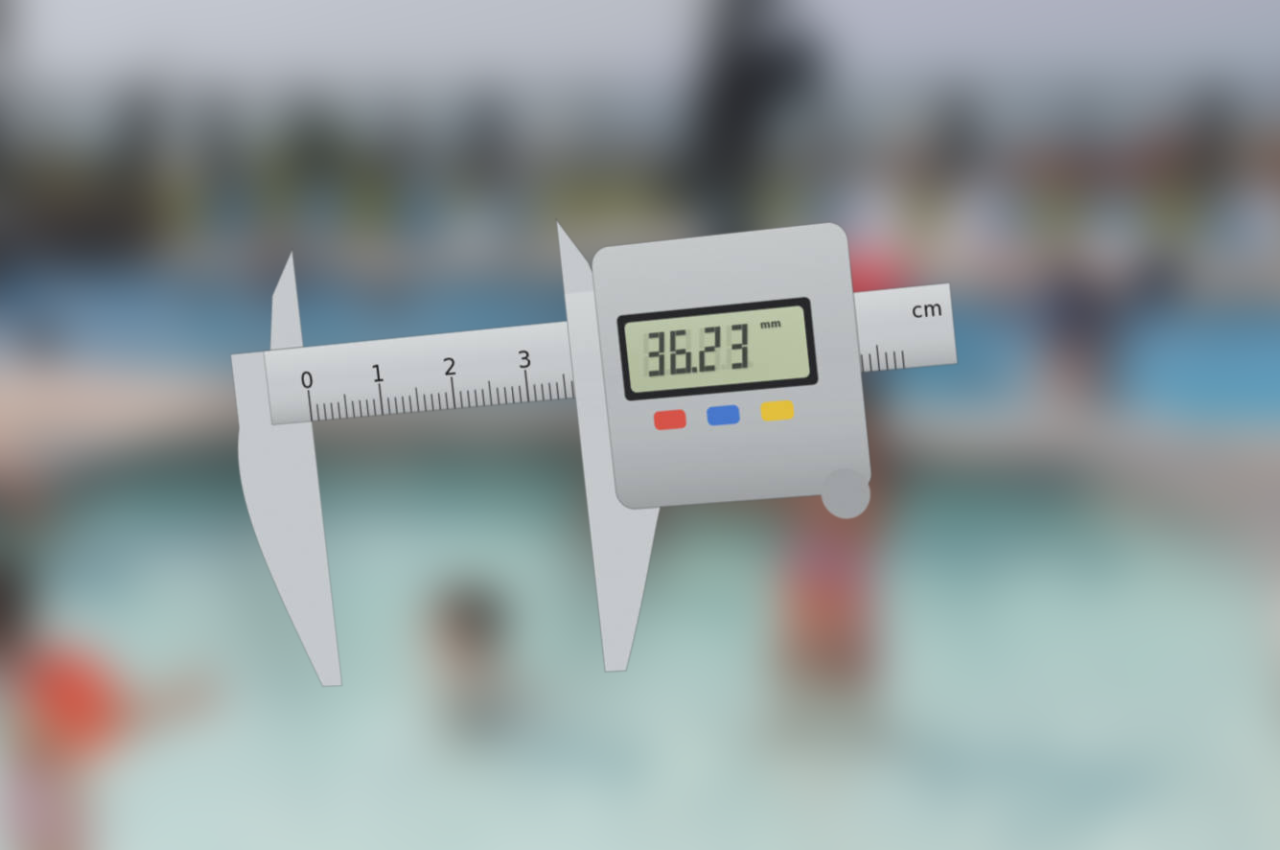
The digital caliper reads 36.23 mm
